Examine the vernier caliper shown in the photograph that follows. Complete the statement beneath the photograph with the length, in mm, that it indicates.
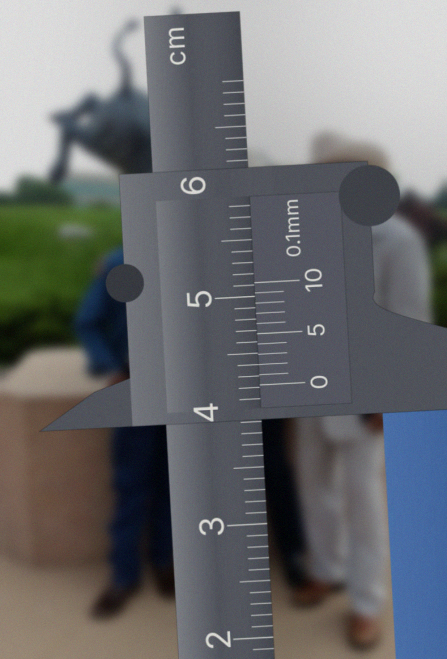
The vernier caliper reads 42.2 mm
